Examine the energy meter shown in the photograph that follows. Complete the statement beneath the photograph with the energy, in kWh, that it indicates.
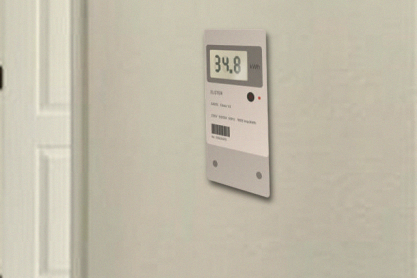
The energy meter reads 34.8 kWh
